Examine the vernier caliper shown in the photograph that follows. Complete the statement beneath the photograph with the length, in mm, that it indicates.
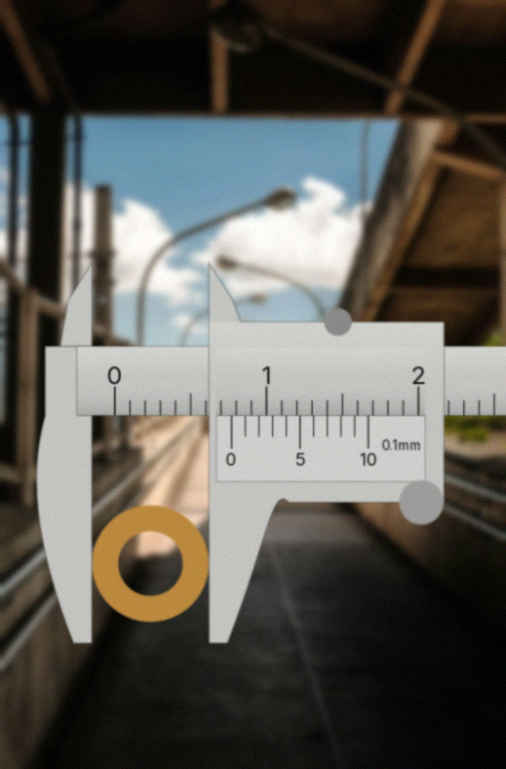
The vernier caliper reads 7.7 mm
